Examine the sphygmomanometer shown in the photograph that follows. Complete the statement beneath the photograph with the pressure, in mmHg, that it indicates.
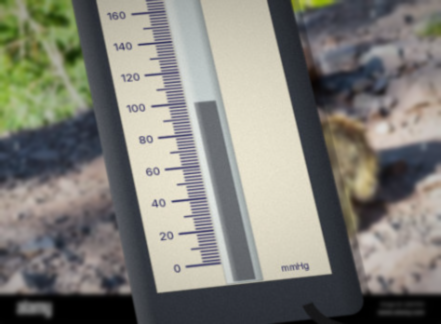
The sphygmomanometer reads 100 mmHg
